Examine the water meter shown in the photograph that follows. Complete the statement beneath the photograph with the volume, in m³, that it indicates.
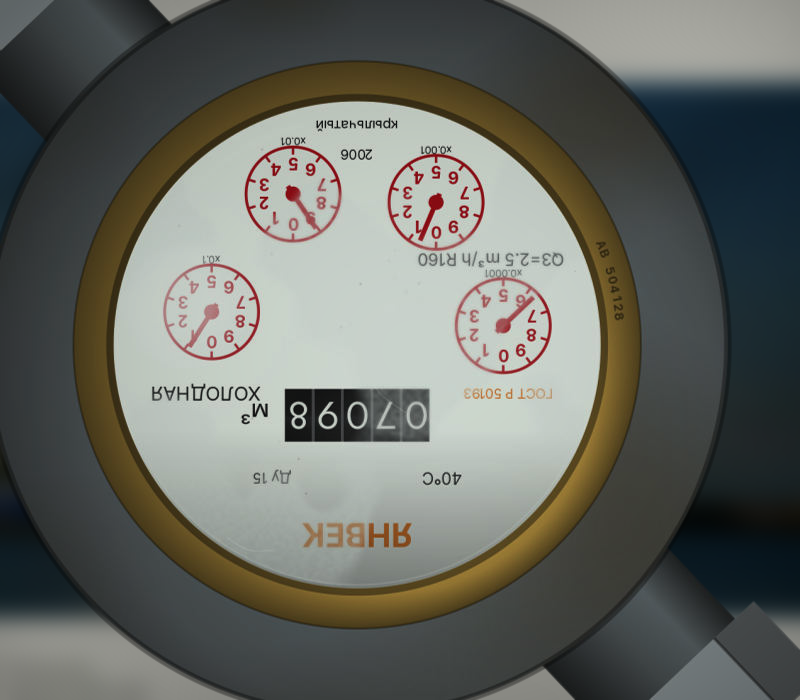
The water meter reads 7098.0906 m³
